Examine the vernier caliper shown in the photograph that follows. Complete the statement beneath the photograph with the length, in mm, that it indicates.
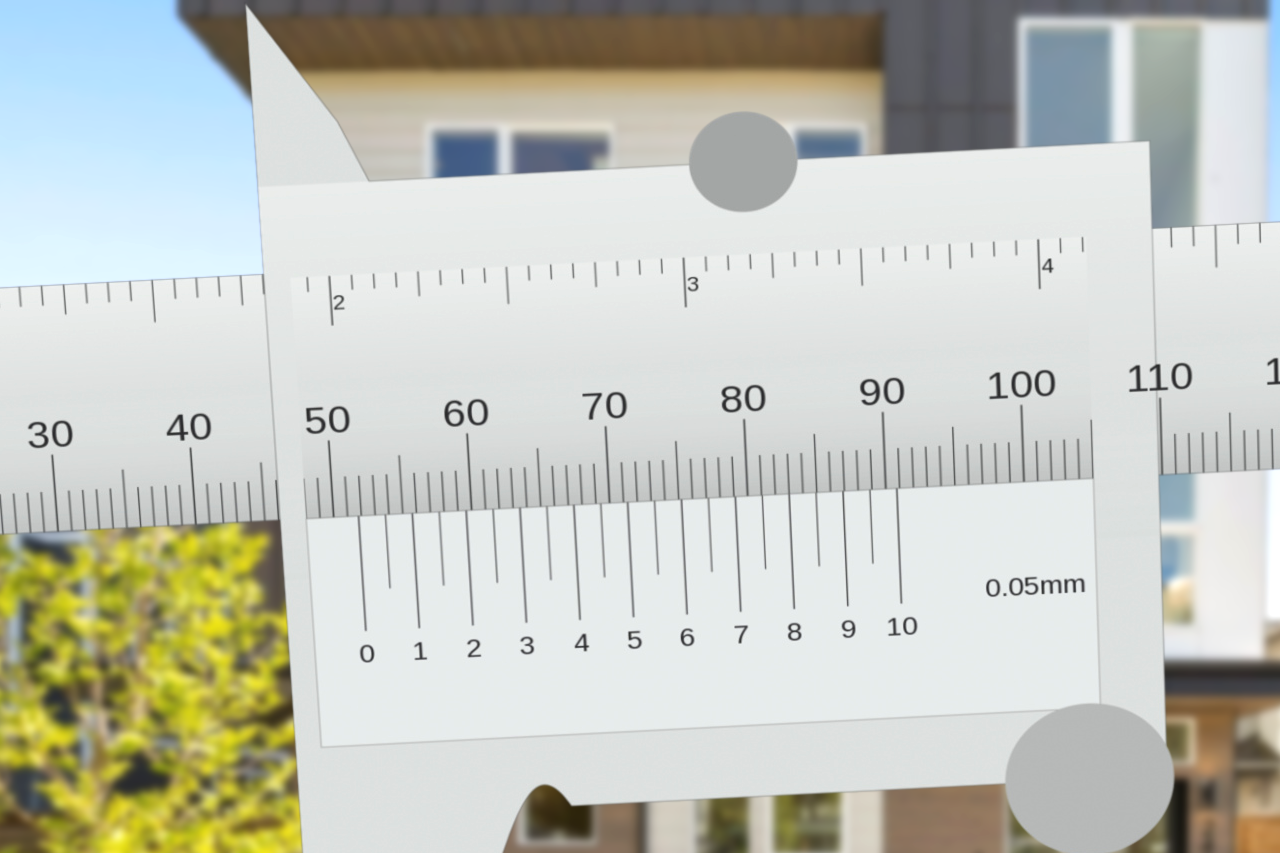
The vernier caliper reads 51.8 mm
